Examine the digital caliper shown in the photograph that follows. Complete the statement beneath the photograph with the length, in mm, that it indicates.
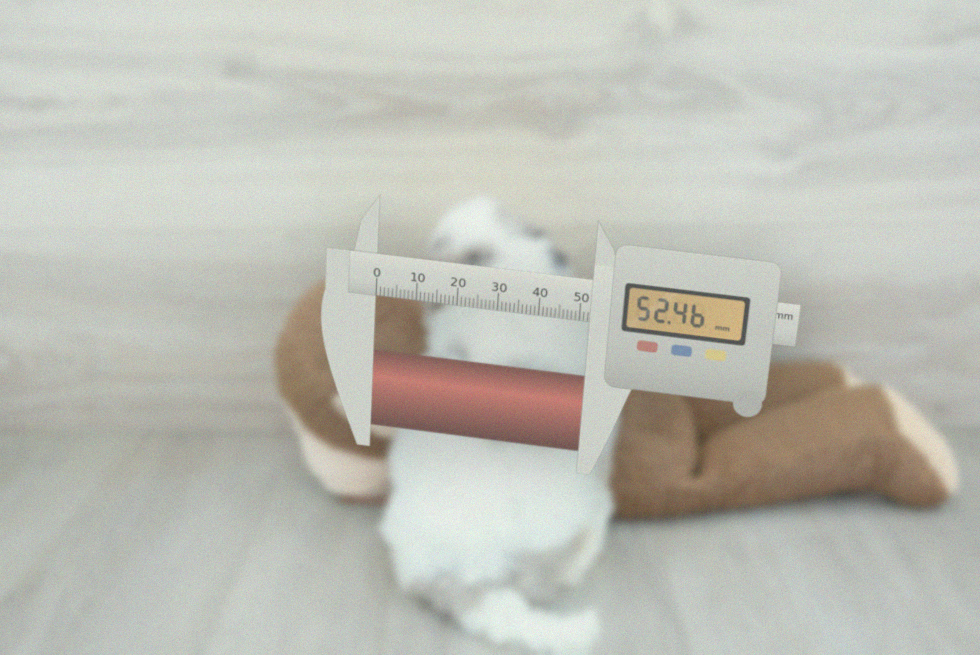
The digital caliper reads 52.46 mm
